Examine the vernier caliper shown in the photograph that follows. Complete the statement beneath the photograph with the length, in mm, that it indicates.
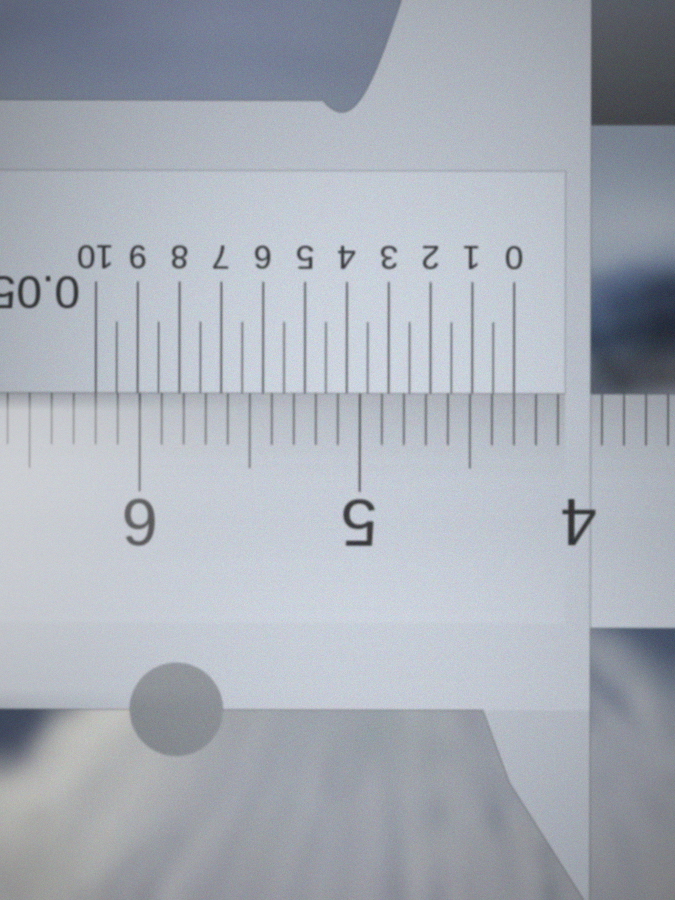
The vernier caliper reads 43.0 mm
